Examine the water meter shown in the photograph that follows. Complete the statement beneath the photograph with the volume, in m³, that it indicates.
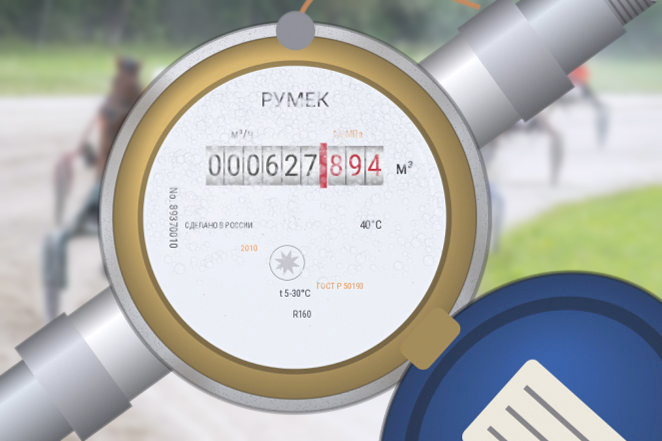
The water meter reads 627.894 m³
